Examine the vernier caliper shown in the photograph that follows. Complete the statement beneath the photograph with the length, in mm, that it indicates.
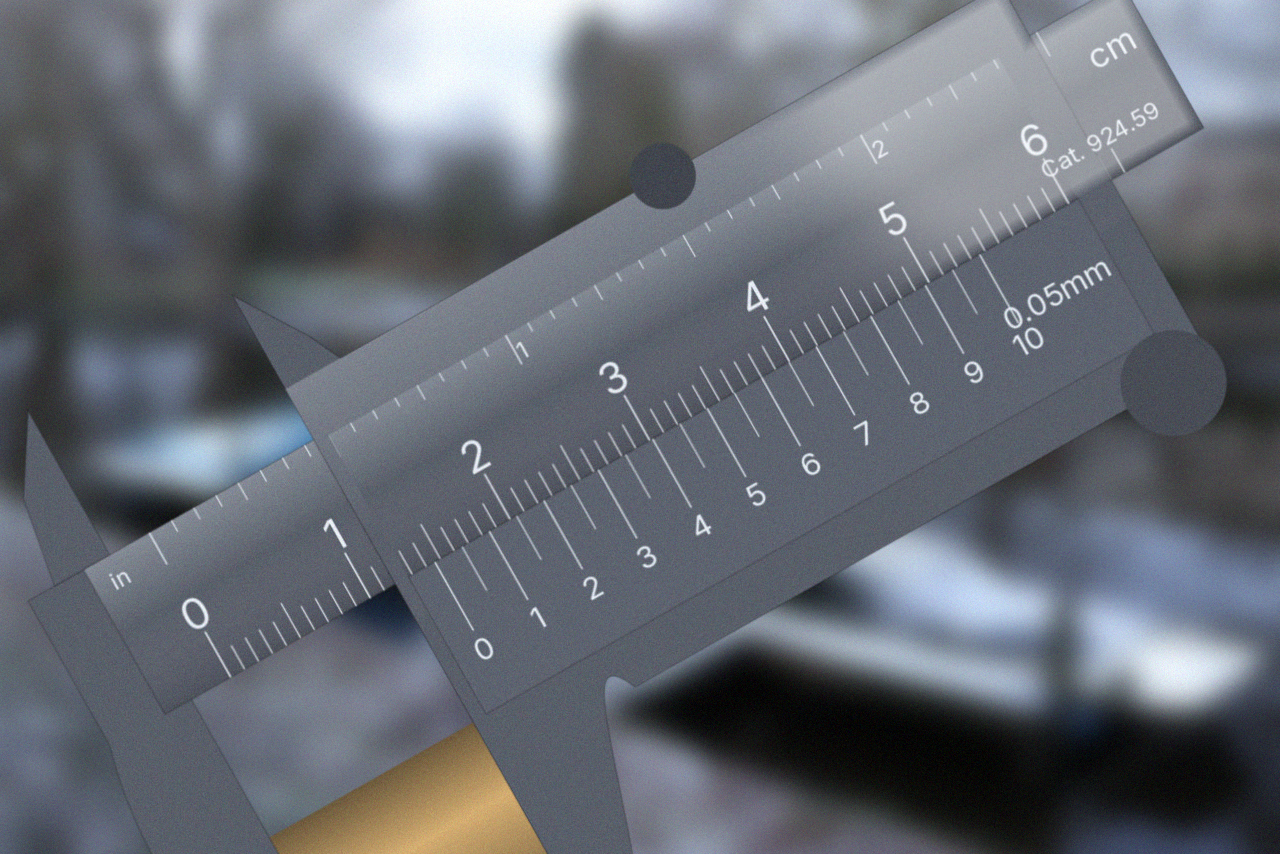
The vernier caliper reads 14.6 mm
